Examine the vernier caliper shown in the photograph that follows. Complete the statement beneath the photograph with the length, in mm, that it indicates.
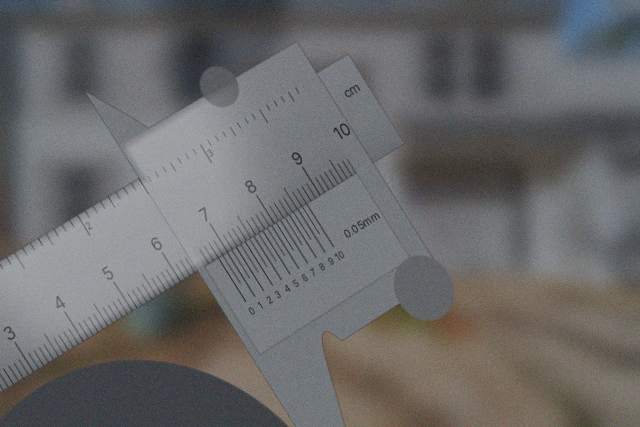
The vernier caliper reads 68.0 mm
